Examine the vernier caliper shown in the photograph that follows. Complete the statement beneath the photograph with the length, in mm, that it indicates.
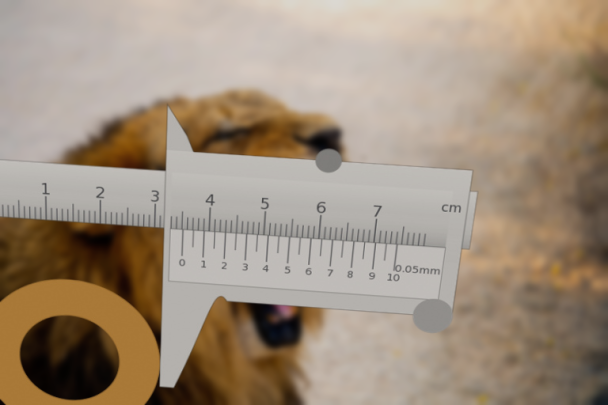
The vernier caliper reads 35.2 mm
